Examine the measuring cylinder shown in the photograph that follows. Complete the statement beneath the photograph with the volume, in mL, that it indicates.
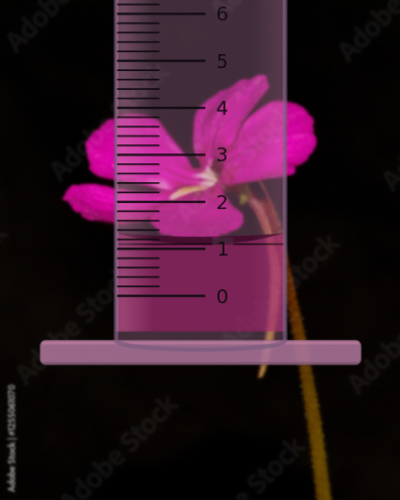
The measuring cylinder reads 1.1 mL
